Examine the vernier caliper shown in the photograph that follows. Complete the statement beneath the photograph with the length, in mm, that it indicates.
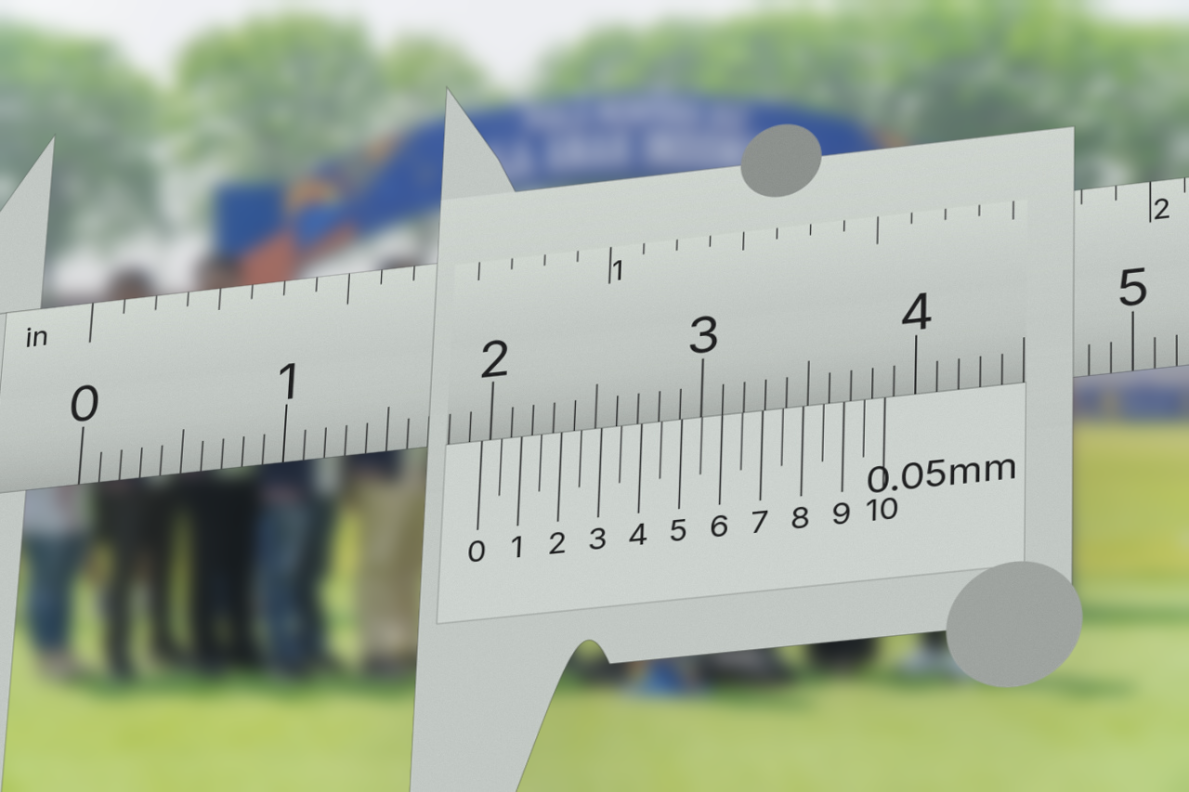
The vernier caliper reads 19.6 mm
